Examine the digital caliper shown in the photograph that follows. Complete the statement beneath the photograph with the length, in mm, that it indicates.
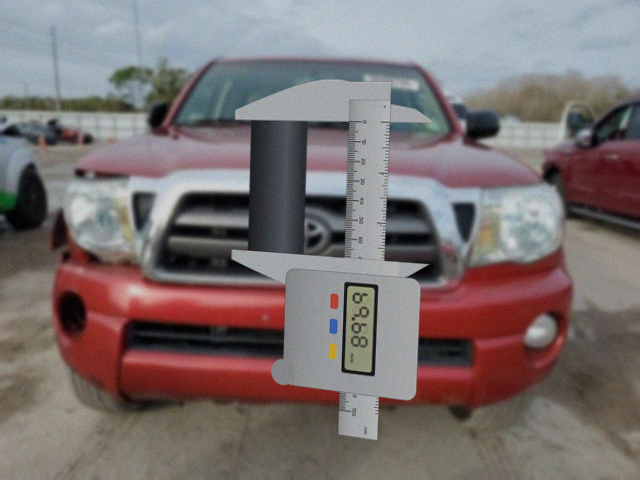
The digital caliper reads 69.68 mm
